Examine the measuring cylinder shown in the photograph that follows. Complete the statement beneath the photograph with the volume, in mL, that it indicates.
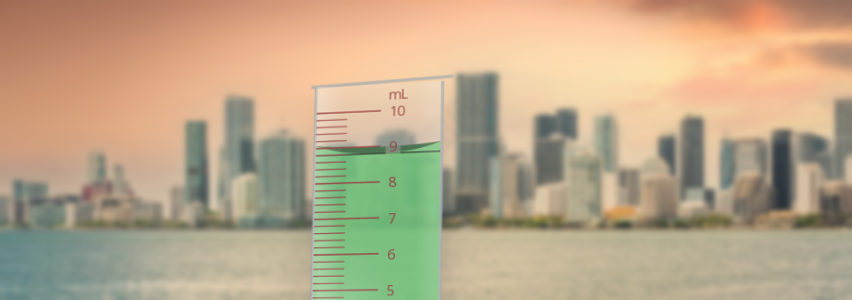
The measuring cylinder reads 8.8 mL
